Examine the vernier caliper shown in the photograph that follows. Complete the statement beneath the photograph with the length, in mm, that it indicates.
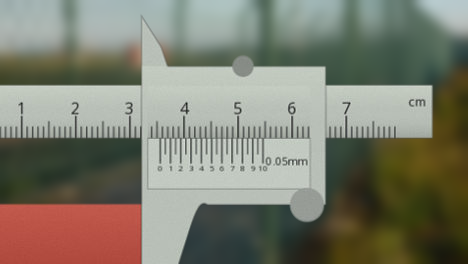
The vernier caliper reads 35.6 mm
